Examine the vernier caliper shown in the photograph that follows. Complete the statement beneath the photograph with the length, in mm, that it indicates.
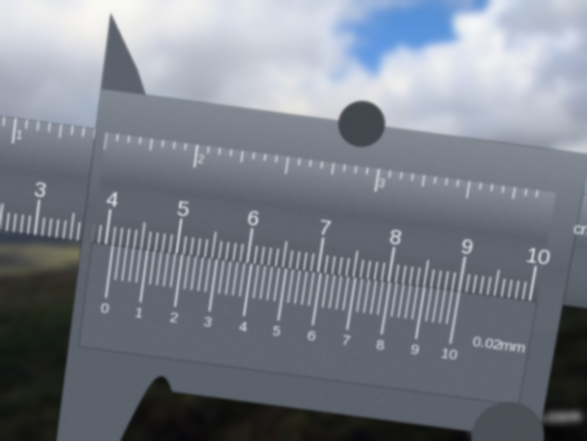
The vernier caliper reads 41.0 mm
